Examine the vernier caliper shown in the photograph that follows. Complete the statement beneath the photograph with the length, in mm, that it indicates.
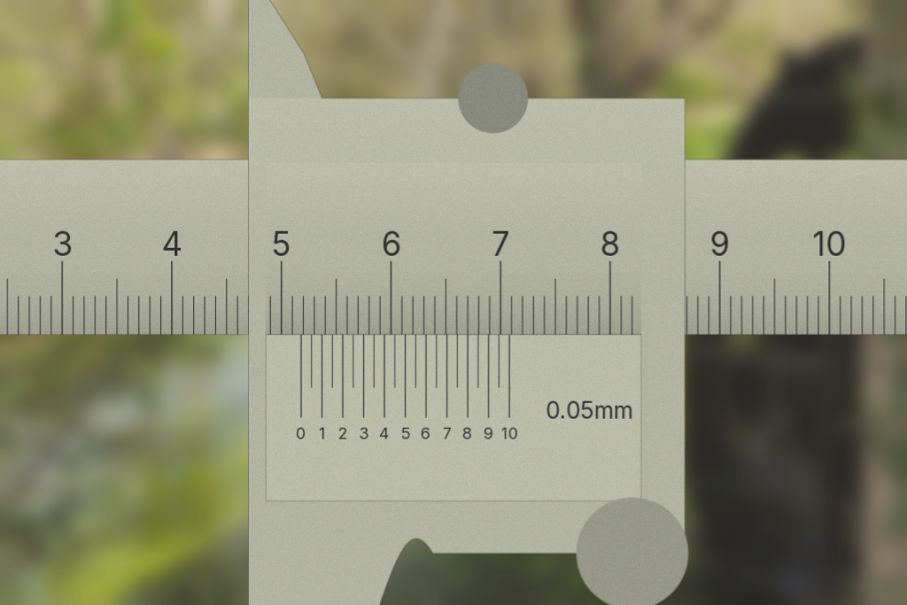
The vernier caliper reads 51.8 mm
